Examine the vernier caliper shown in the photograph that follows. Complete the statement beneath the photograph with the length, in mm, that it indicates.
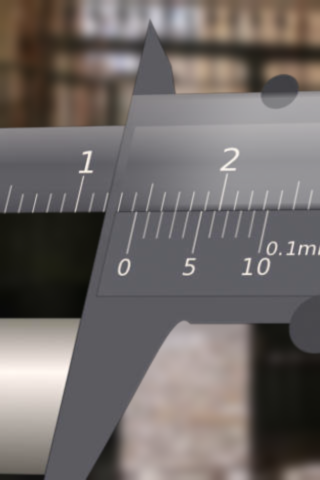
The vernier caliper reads 14.3 mm
